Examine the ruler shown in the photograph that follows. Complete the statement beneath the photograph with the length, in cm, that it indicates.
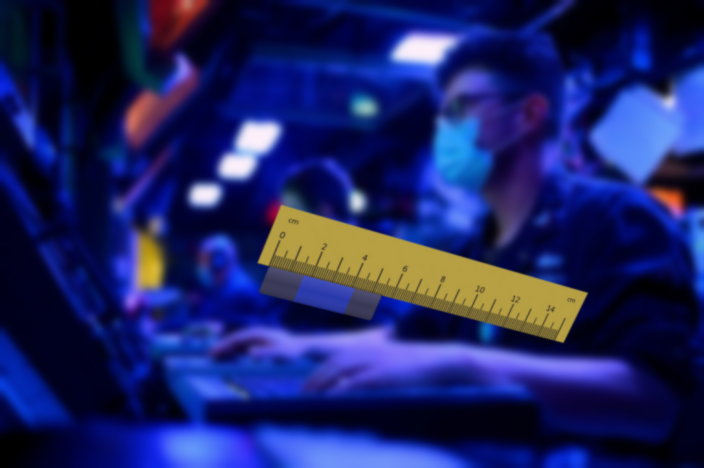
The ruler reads 5.5 cm
